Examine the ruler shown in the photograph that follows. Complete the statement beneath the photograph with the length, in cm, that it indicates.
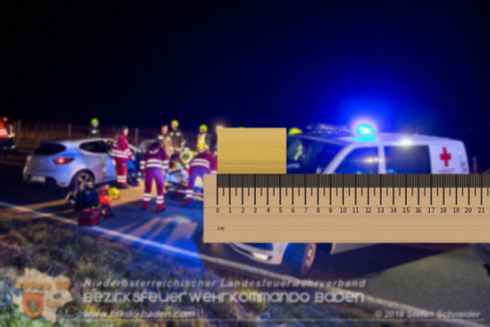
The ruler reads 5.5 cm
